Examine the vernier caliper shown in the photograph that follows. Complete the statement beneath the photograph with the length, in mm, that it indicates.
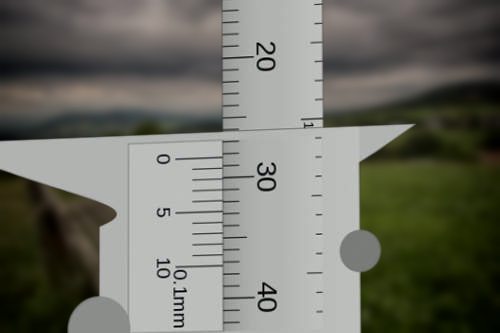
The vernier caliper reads 28.3 mm
